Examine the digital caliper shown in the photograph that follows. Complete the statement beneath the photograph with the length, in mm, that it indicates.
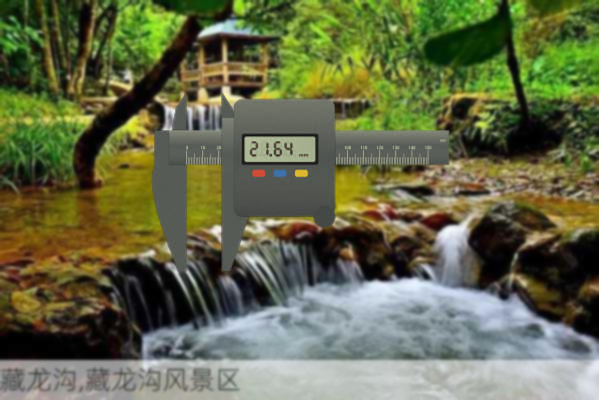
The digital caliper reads 21.64 mm
